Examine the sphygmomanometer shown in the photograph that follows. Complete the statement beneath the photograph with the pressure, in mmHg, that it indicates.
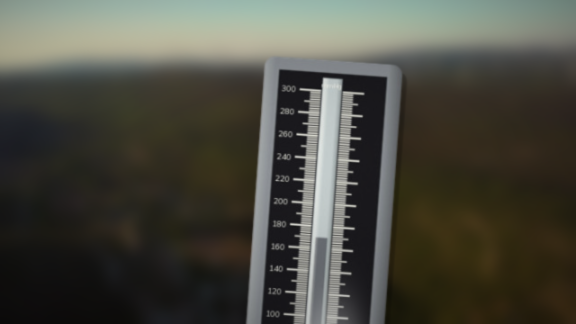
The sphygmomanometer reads 170 mmHg
